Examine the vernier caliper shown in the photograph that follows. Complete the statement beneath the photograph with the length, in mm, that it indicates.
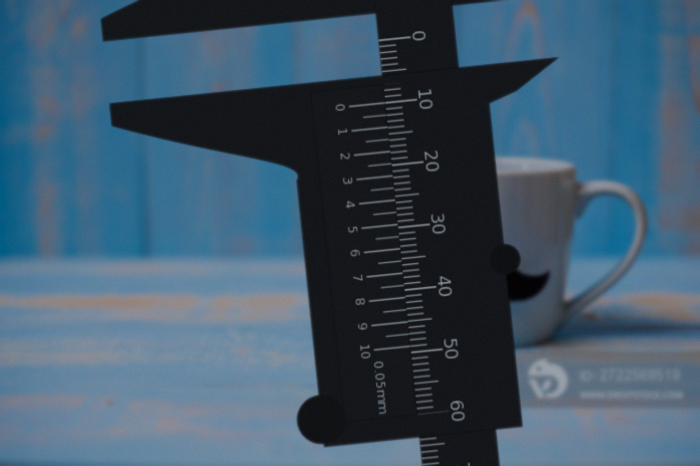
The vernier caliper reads 10.0 mm
